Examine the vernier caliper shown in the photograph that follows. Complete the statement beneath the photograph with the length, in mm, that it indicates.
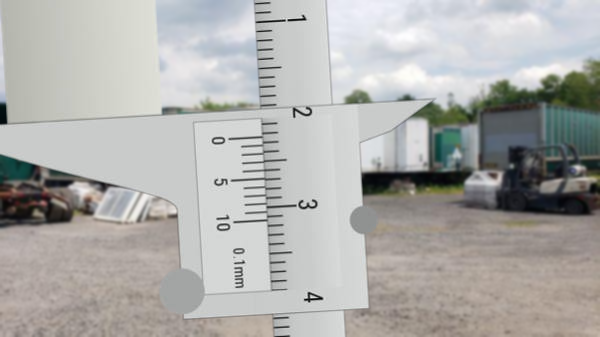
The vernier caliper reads 22.4 mm
